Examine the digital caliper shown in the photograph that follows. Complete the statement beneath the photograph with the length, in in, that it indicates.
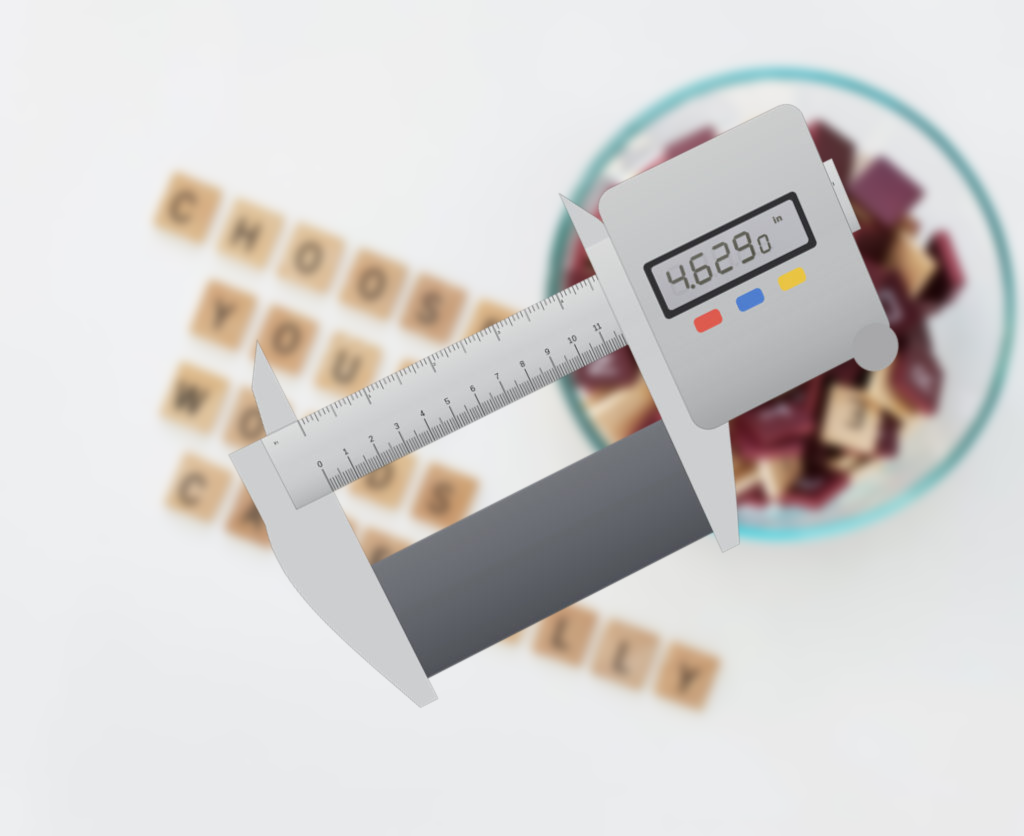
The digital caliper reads 4.6290 in
